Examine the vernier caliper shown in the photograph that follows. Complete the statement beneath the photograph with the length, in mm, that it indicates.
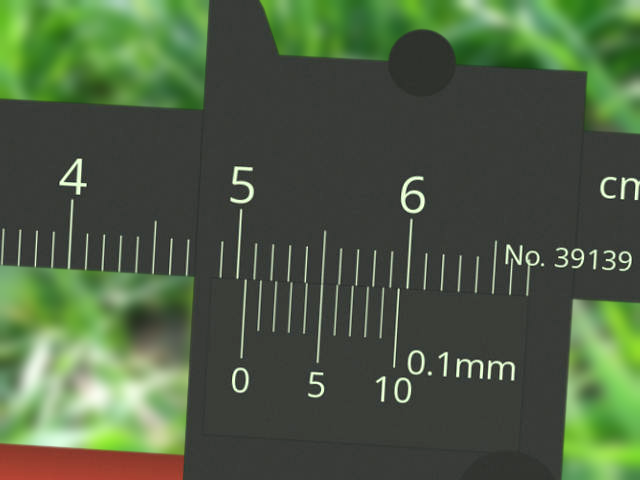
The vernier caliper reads 50.5 mm
